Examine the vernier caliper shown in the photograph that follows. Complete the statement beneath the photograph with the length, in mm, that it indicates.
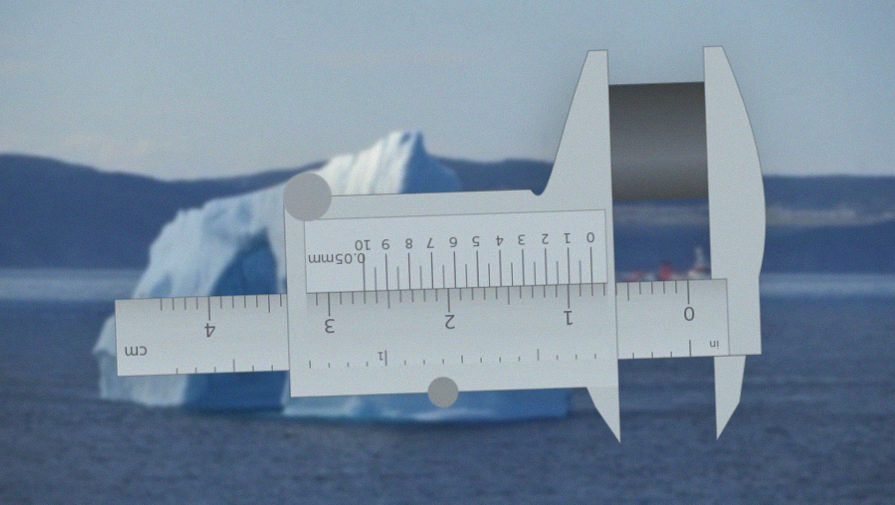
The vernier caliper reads 8.0 mm
